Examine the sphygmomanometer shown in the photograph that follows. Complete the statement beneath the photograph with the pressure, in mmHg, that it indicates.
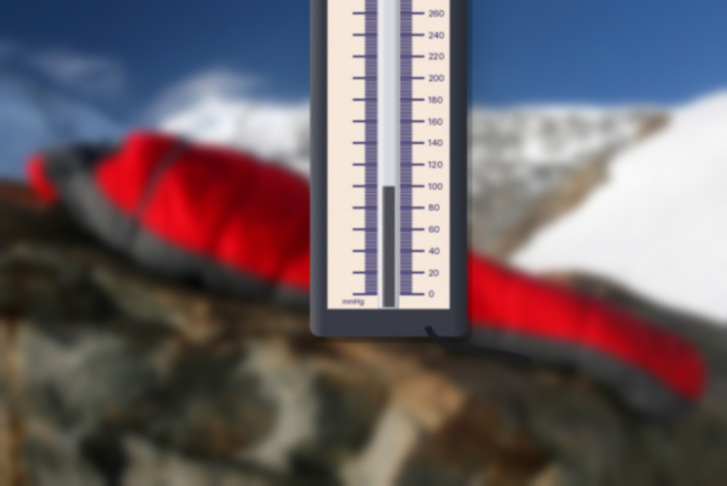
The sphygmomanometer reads 100 mmHg
